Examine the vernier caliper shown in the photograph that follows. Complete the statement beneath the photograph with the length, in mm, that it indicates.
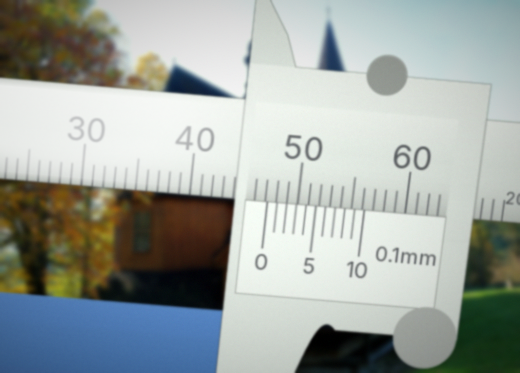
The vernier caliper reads 47.2 mm
